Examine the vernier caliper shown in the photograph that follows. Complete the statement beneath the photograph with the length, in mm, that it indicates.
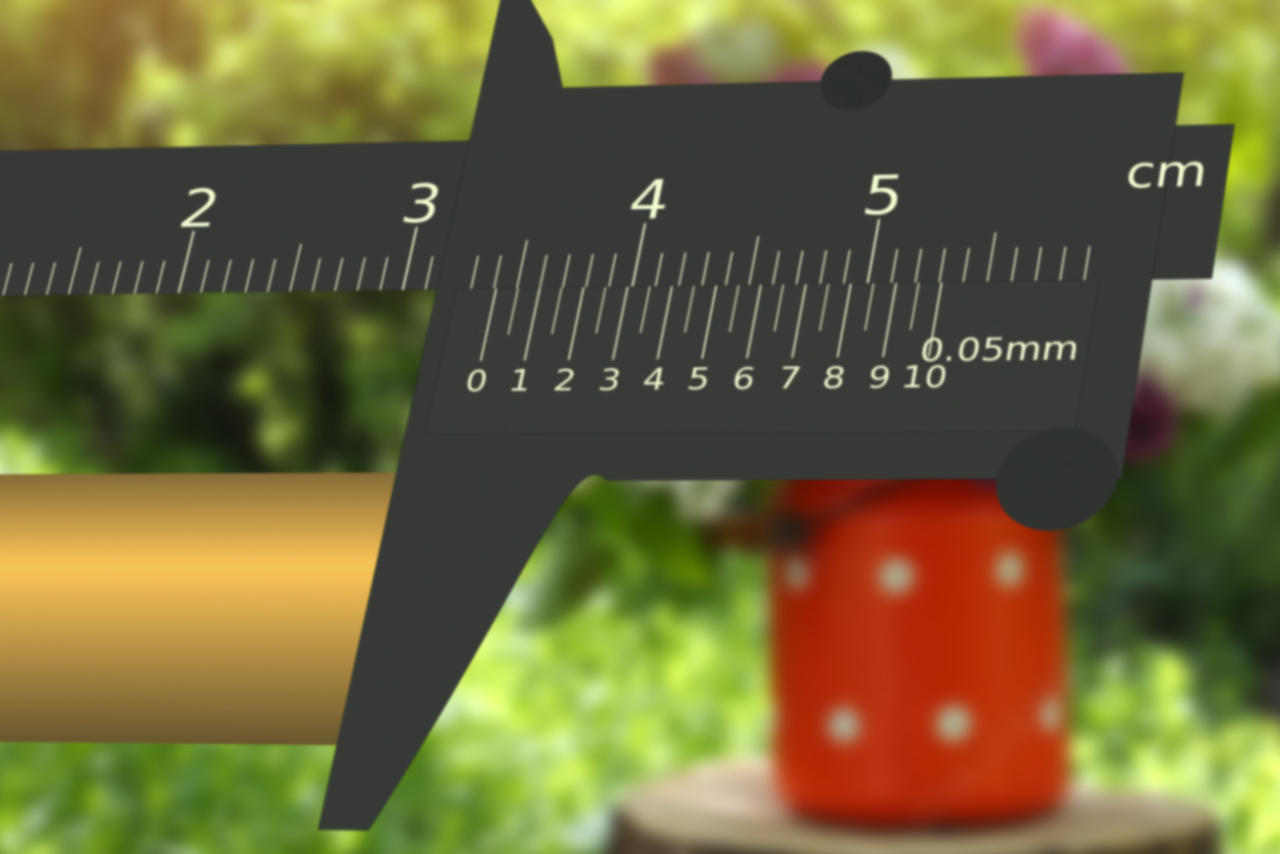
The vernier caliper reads 34.1 mm
